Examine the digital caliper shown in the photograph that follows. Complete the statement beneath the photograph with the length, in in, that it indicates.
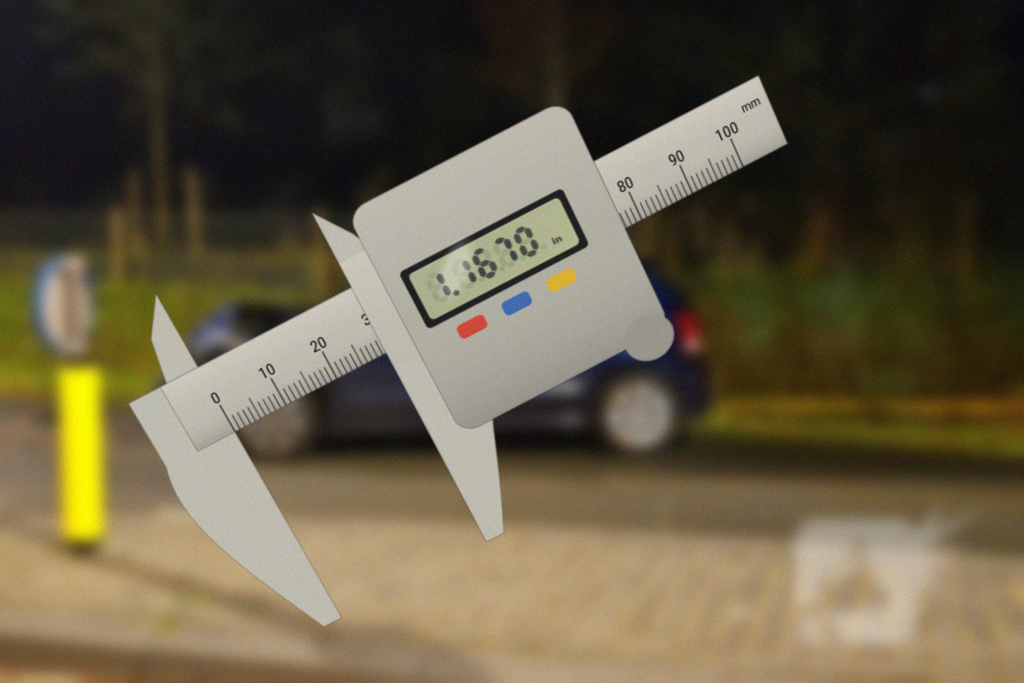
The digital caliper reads 1.1670 in
